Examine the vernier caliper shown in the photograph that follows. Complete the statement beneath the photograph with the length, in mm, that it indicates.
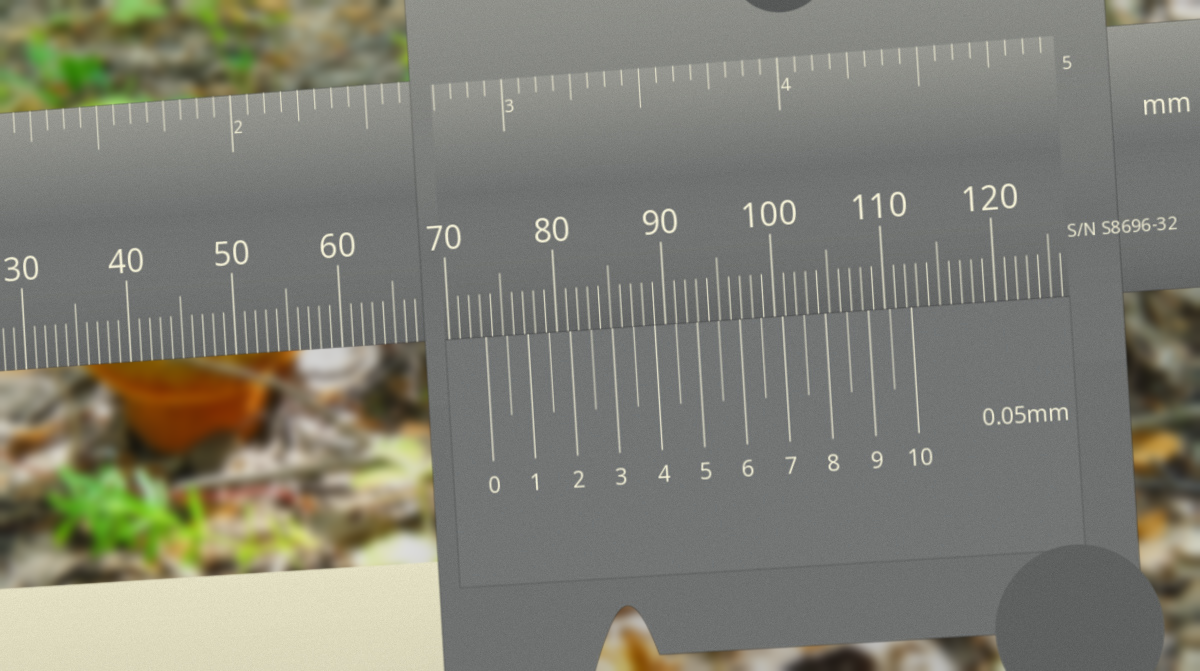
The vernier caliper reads 73.4 mm
